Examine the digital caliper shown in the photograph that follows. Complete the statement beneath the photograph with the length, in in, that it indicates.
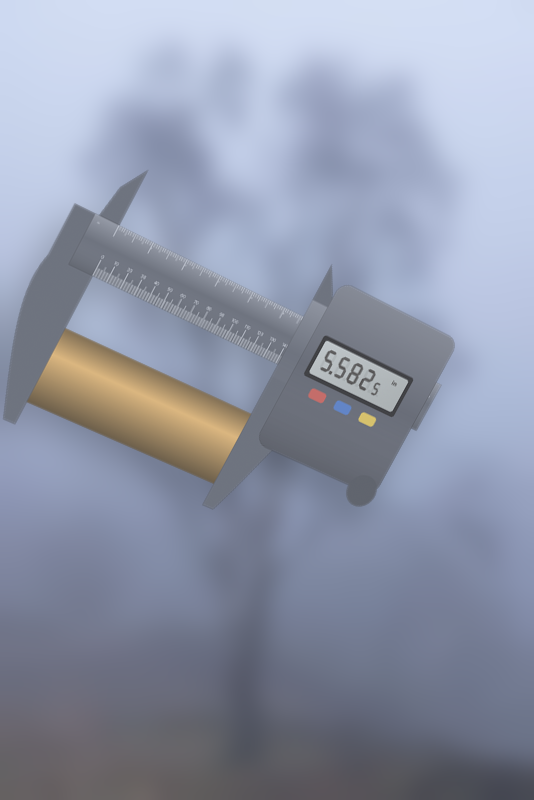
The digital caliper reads 5.5825 in
